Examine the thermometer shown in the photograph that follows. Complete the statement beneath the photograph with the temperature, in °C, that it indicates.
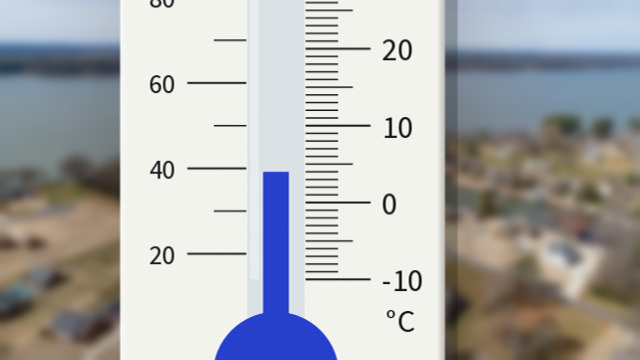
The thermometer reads 4 °C
